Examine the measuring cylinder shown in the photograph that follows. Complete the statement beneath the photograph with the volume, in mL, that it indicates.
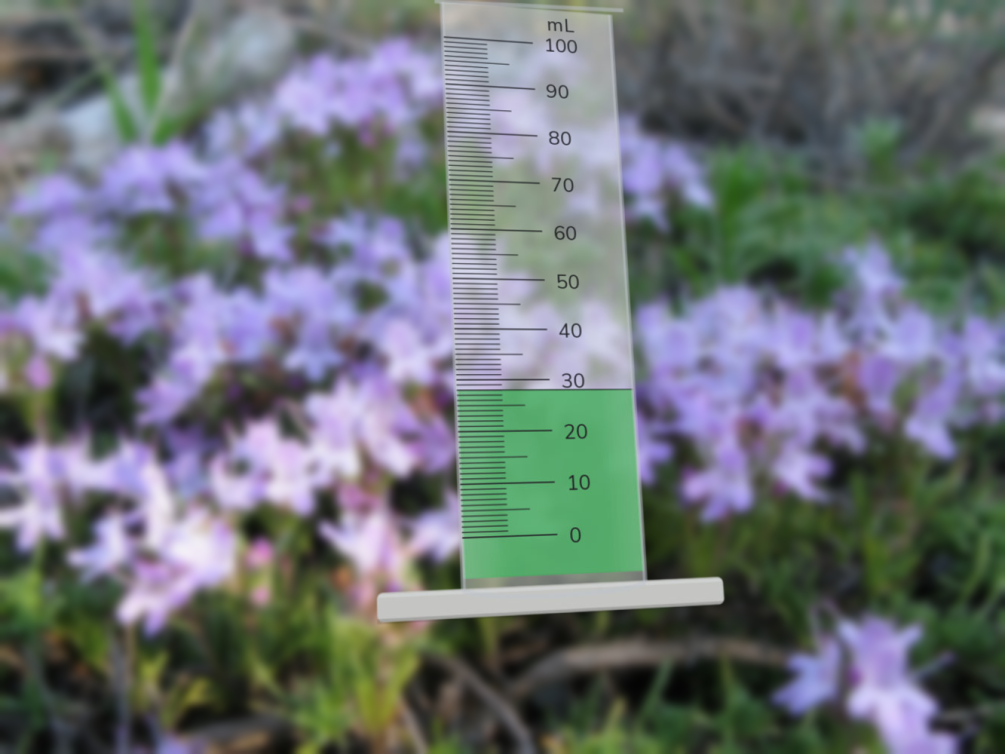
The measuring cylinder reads 28 mL
